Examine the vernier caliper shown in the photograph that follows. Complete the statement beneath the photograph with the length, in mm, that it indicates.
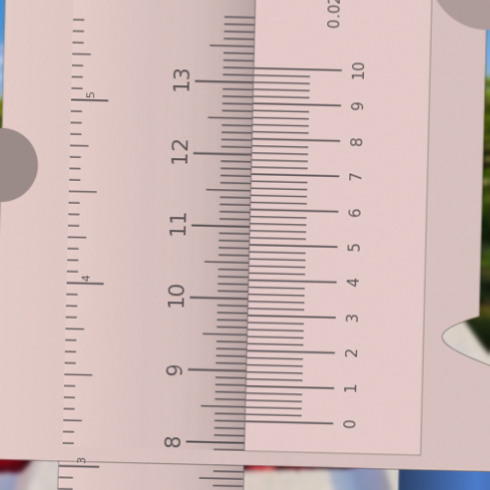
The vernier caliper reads 83.0 mm
